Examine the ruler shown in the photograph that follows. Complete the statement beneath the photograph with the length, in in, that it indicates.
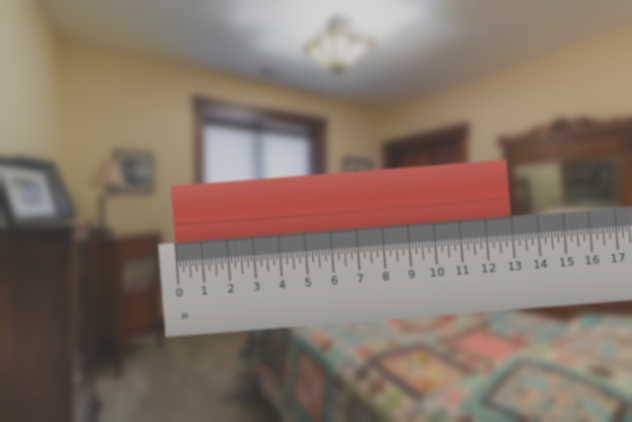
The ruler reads 13 in
